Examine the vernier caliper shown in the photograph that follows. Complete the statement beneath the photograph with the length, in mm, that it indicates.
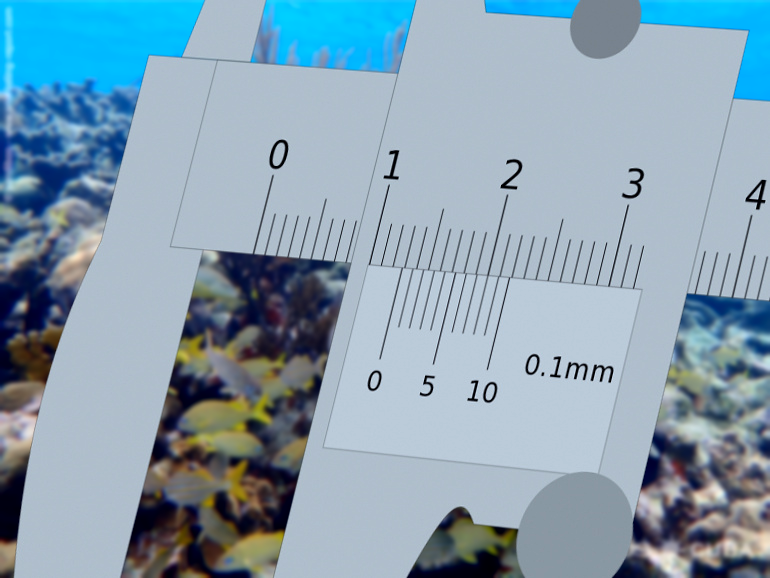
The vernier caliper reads 12.8 mm
